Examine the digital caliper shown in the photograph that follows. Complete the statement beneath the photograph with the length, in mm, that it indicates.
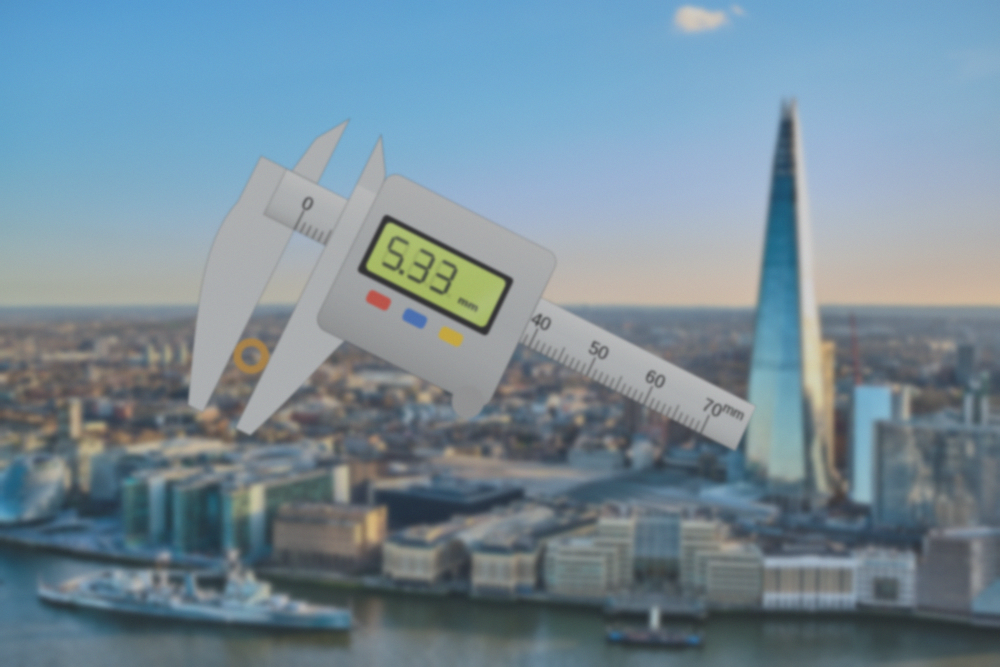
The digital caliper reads 5.33 mm
